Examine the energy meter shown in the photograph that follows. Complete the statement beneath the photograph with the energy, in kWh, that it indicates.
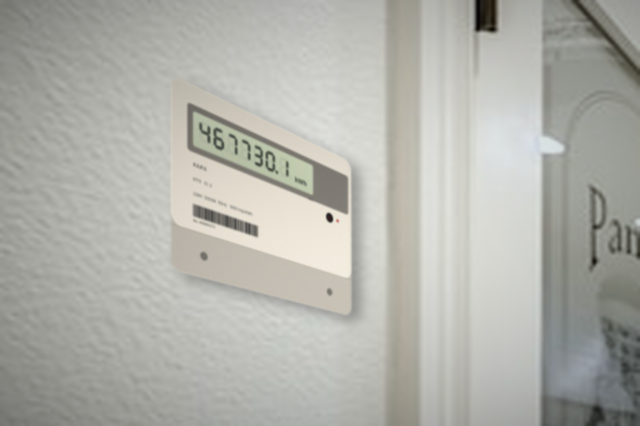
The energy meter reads 467730.1 kWh
